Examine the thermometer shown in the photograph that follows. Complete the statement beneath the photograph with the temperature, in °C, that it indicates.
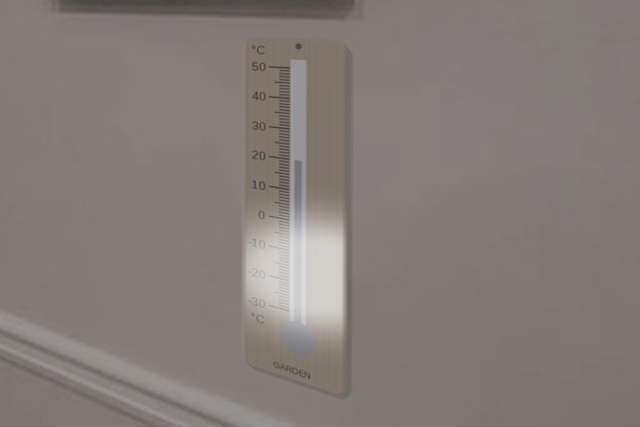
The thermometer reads 20 °C
